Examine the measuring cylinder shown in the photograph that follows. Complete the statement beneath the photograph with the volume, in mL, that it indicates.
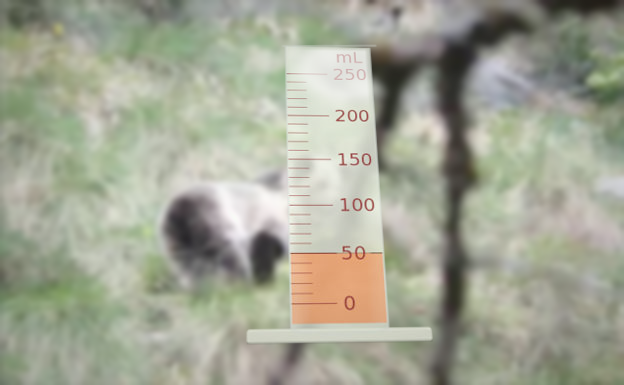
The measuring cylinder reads 50 mL
